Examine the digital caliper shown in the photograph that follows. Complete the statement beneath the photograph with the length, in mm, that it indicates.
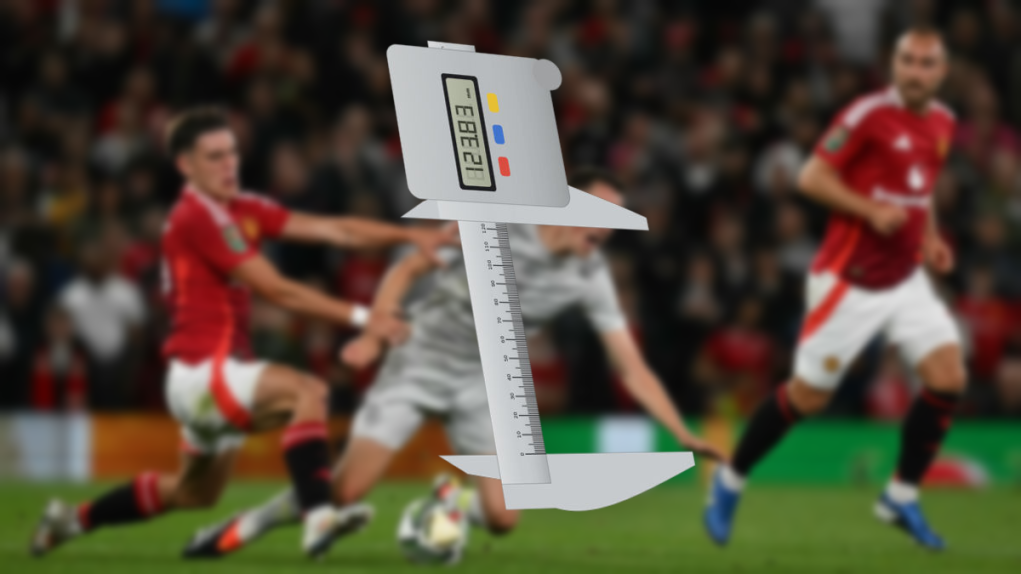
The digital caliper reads 123.83 mm
